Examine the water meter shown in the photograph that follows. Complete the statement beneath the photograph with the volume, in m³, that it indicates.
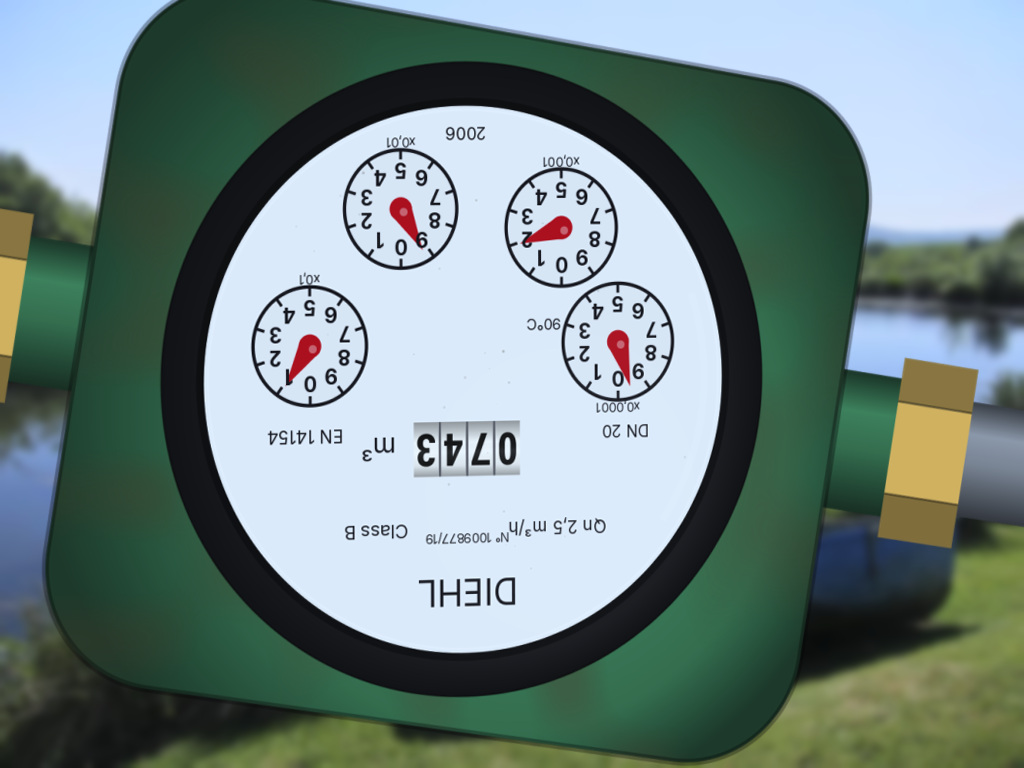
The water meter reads 743.0919 m³
